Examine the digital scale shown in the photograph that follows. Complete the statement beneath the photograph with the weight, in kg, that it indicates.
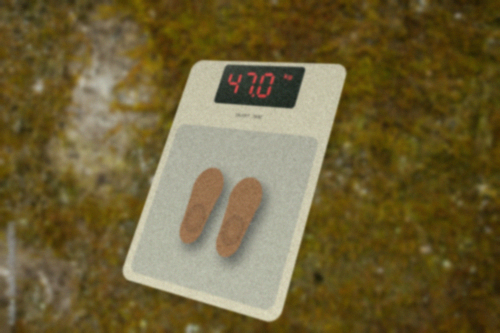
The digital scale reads 47.0 kg
